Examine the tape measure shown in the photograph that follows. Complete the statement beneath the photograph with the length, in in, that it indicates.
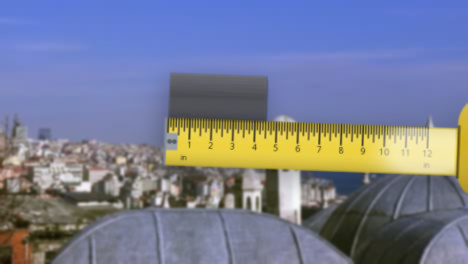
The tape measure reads 4.5 in
